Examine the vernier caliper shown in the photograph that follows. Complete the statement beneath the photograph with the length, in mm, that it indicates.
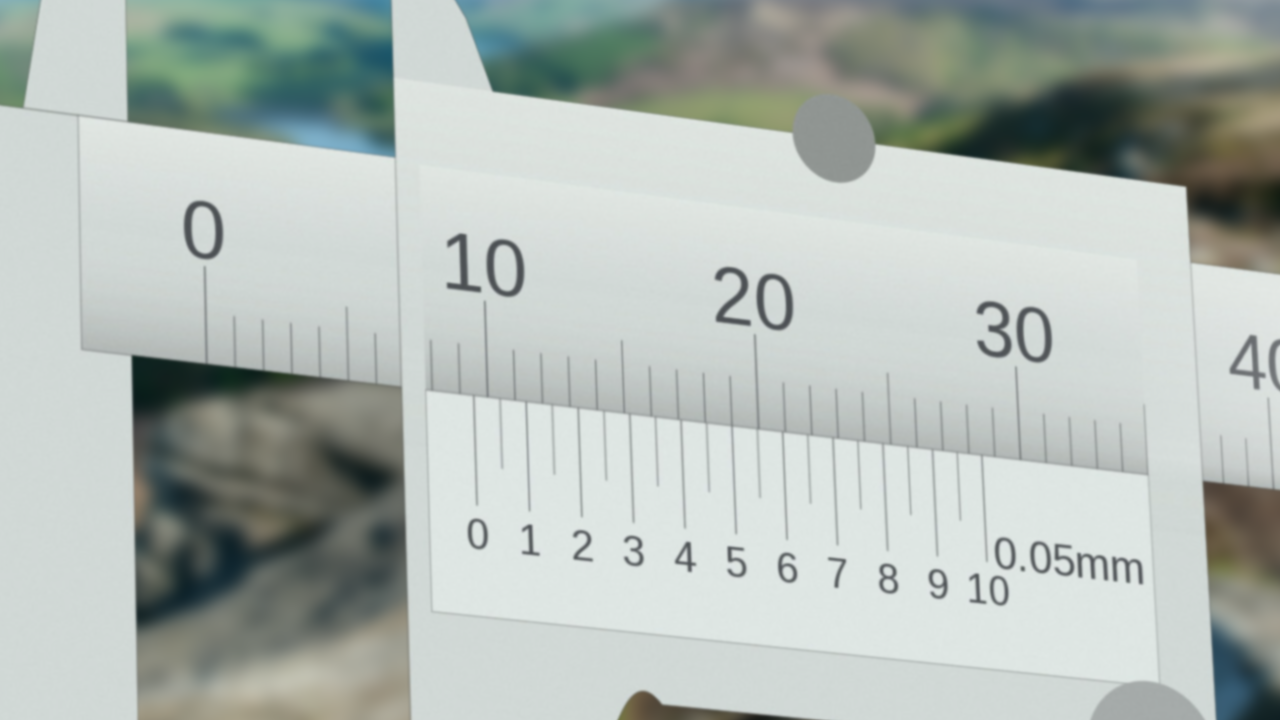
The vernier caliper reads 9.5 mm
